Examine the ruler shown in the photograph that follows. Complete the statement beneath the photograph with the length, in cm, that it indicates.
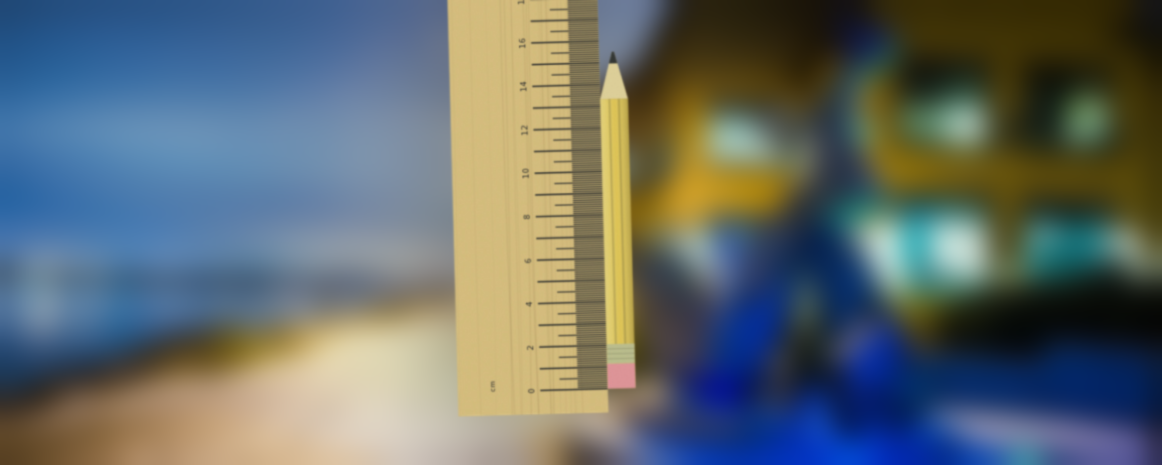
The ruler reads 15.5 cm
